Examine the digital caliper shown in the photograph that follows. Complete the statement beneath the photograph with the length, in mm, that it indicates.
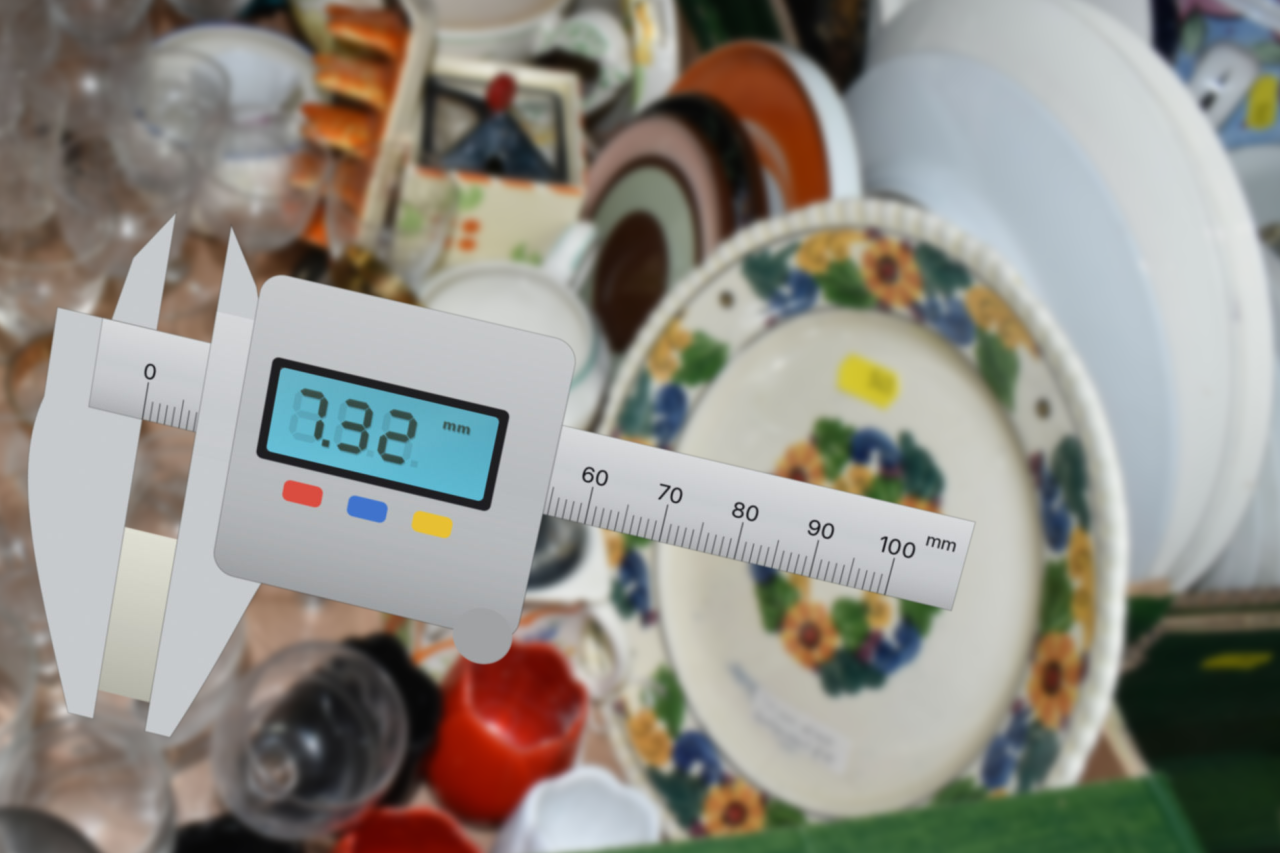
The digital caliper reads 7.32 mm
